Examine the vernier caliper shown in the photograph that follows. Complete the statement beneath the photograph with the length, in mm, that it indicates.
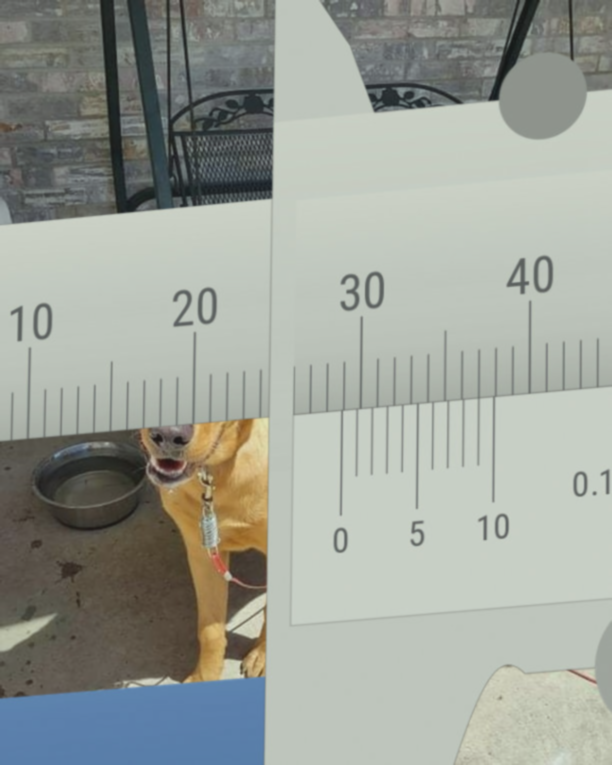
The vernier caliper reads 28.9 mm
